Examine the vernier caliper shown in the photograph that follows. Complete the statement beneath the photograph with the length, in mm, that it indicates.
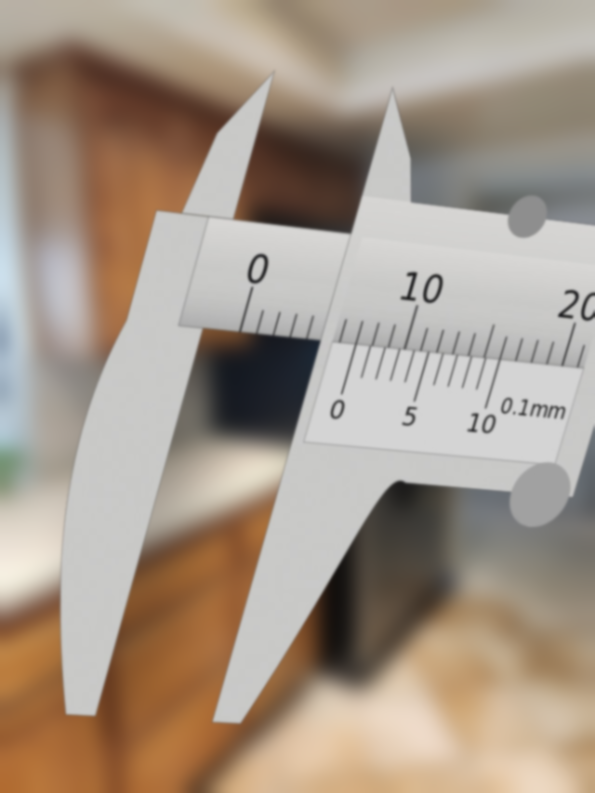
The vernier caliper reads 7.0 mm
